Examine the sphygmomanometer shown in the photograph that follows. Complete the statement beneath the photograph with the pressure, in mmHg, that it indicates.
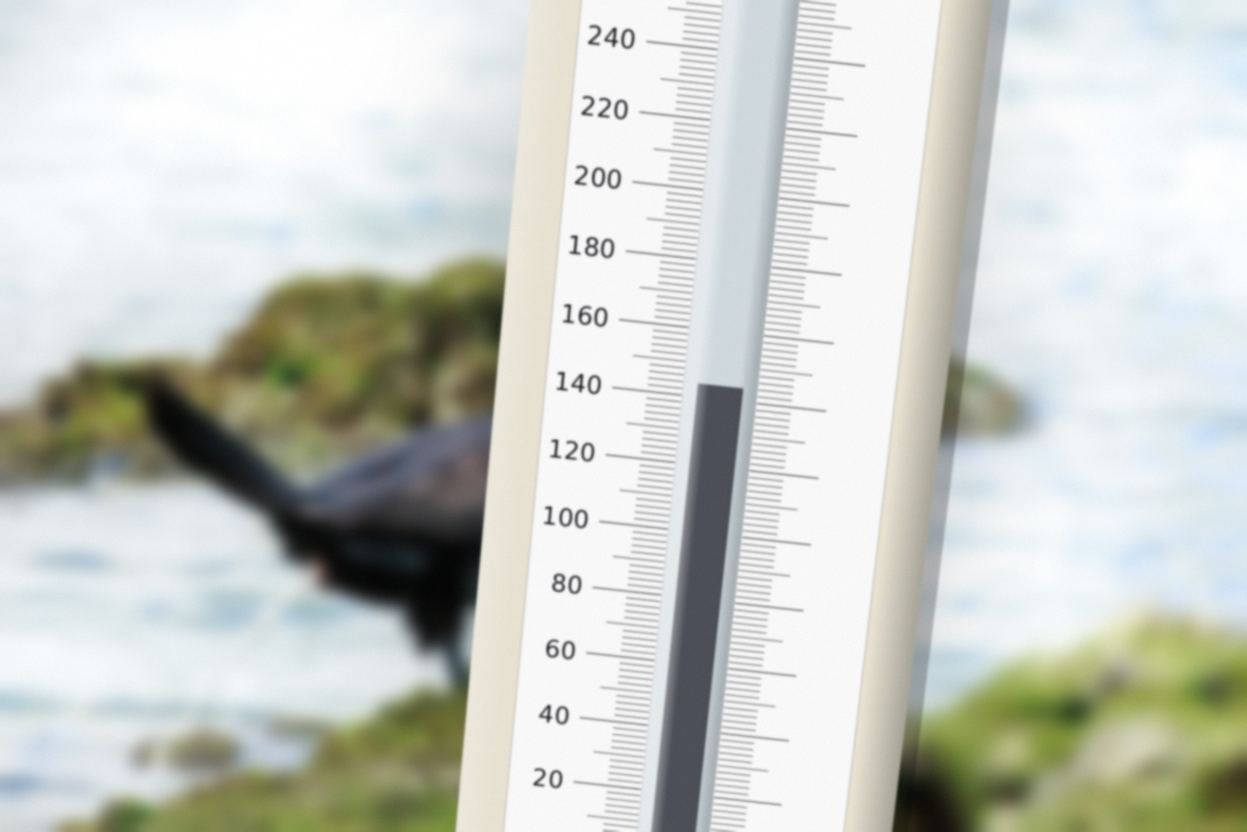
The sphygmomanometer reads 144 mmHg
